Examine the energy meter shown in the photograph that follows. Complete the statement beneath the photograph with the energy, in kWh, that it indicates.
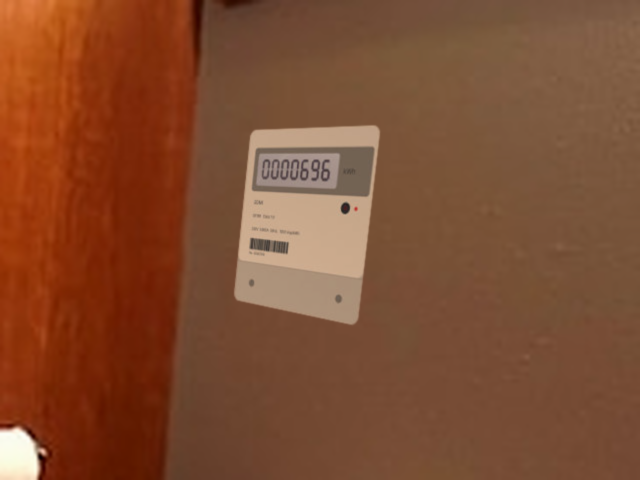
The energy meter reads 696 kWh
